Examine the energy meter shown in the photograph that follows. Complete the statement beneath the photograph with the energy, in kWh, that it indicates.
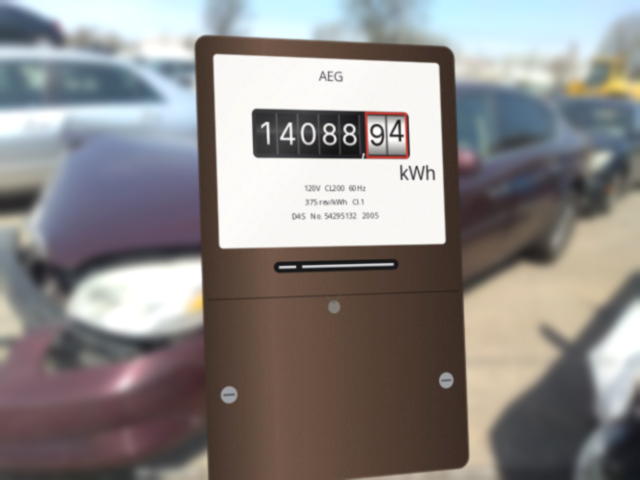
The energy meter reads 14088.94 kWh
